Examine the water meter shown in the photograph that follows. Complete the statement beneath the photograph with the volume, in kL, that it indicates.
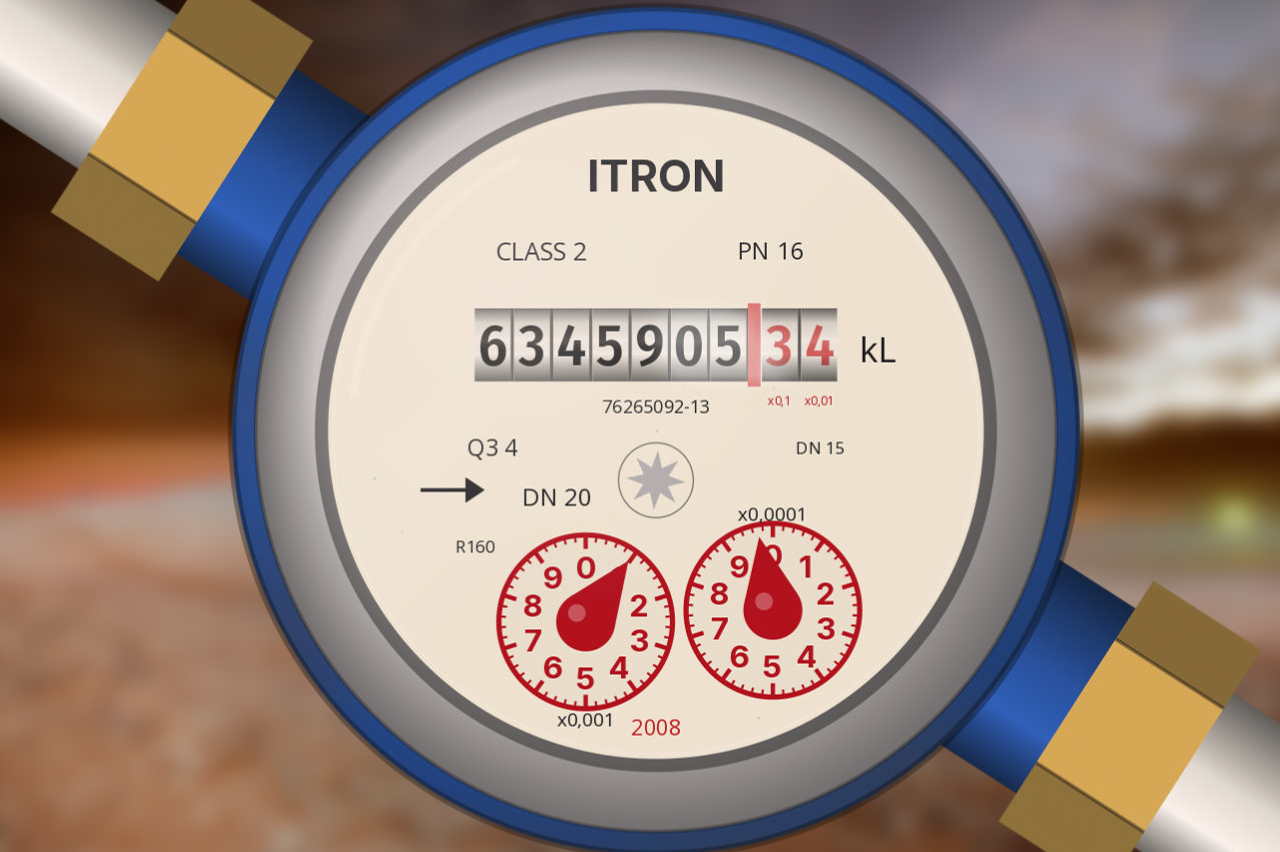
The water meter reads 6345905.3409 kL
